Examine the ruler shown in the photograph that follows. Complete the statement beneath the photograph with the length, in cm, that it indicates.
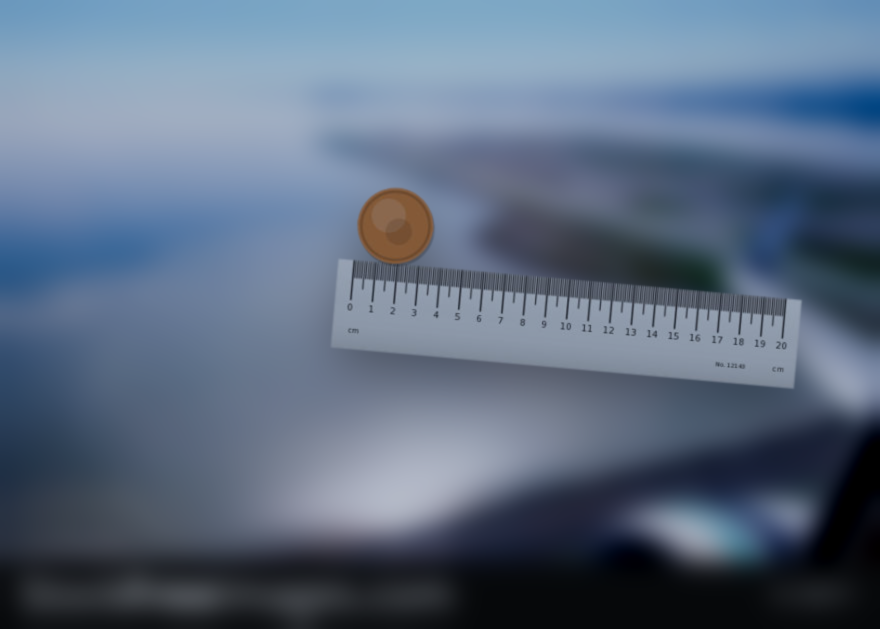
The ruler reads 3.5 cm
